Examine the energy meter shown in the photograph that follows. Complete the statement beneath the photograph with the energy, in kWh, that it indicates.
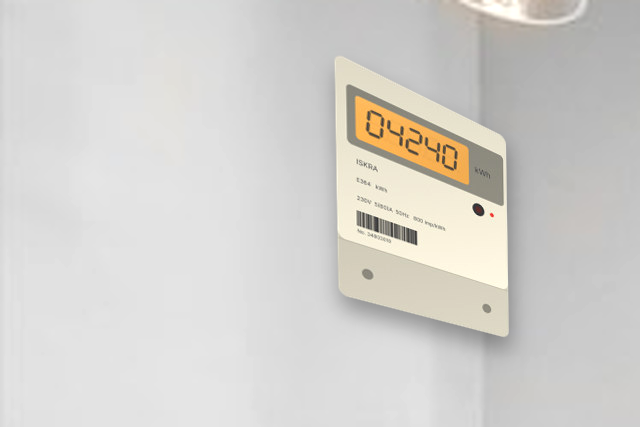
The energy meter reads 4240 kWh
